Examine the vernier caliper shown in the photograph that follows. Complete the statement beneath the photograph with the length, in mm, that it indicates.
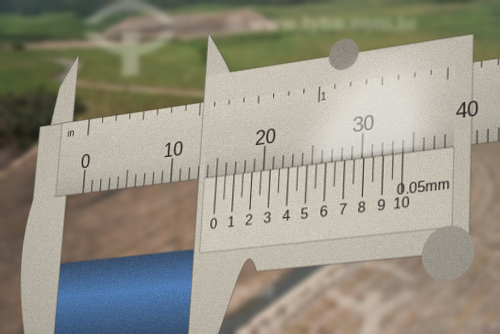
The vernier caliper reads 15.0 mm
